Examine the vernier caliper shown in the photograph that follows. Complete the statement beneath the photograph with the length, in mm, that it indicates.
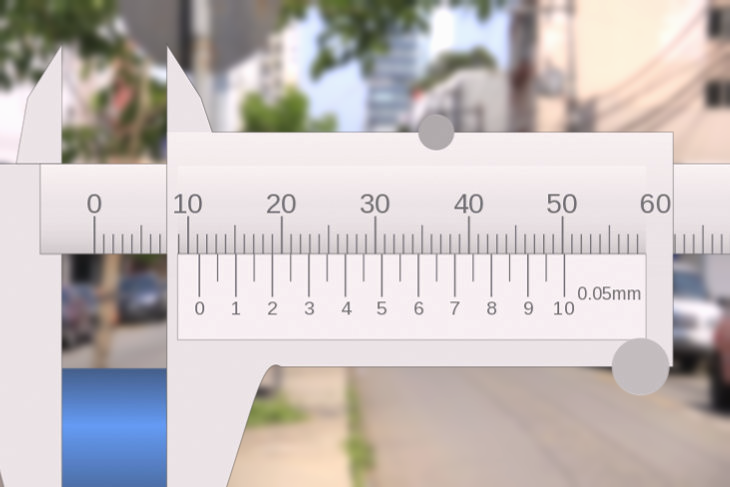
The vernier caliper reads 11.2 mm
